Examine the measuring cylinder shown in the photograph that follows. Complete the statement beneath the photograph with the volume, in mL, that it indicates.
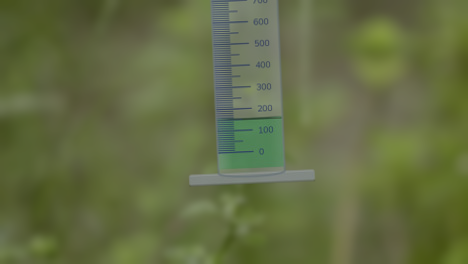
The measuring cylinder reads 150 mL
